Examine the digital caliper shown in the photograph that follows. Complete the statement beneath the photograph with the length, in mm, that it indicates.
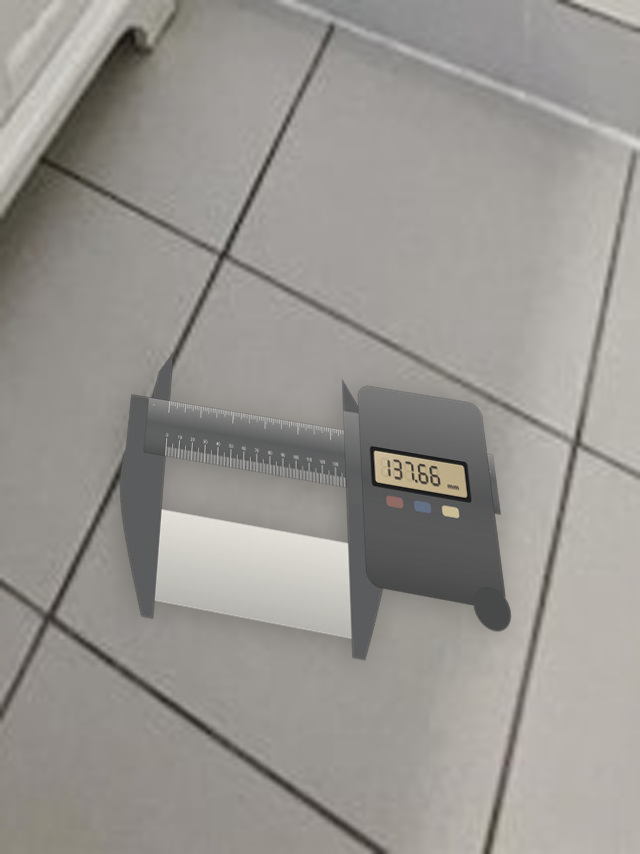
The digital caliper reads 137.66 mm
